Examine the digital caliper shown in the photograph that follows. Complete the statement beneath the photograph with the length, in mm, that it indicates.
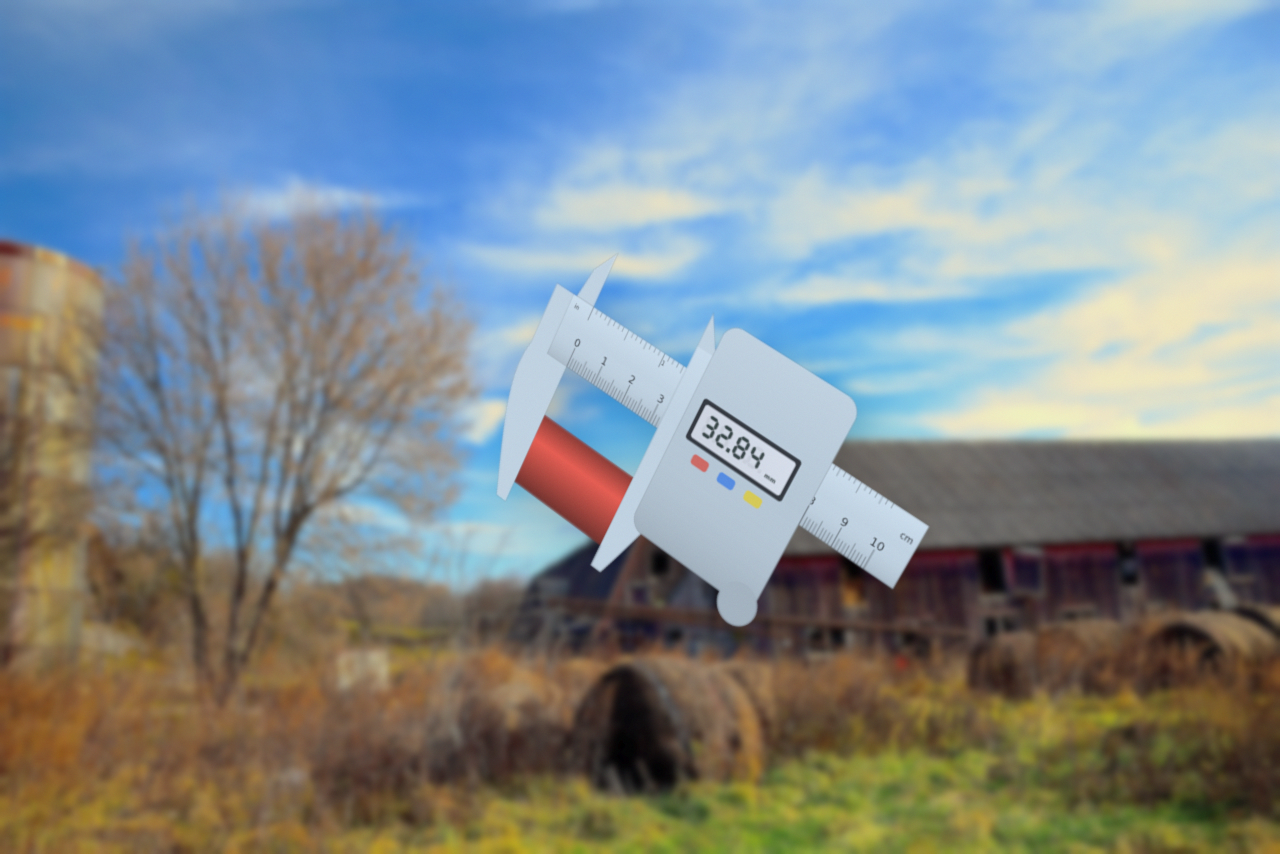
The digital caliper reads 32.84 mm
